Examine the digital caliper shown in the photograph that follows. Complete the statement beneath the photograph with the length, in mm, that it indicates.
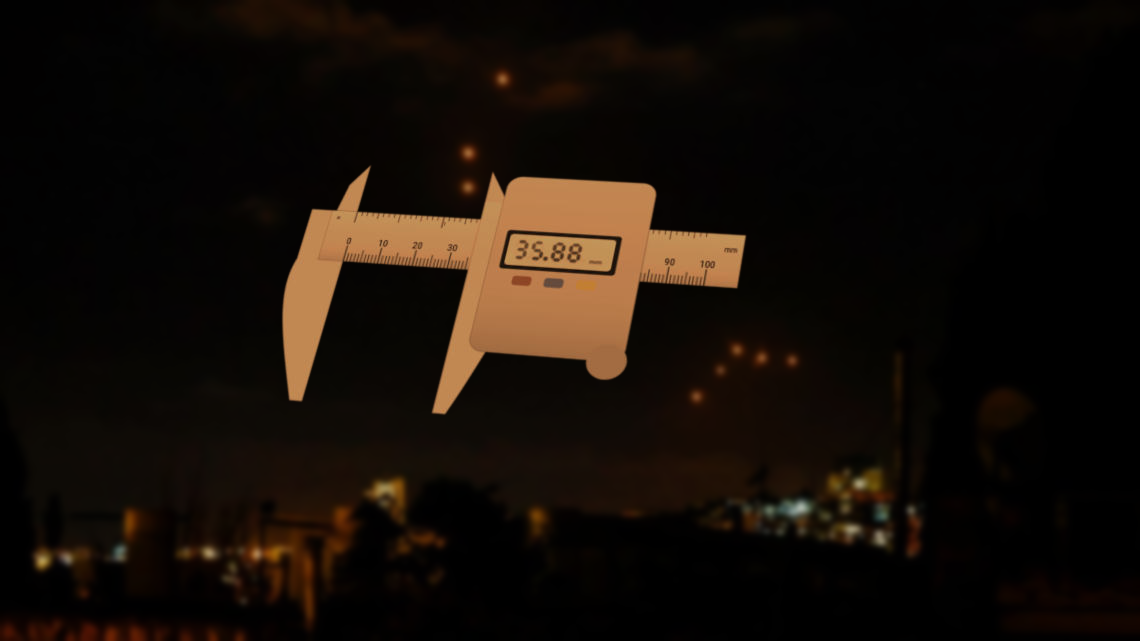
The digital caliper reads 35.88 mm
